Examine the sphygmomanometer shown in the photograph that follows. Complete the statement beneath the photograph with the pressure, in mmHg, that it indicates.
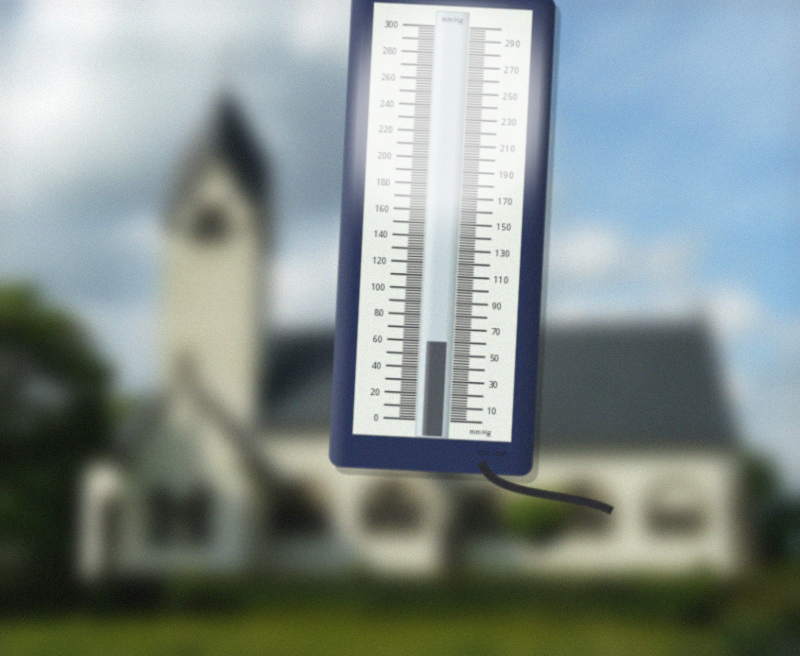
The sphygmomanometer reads 60 mmHg
